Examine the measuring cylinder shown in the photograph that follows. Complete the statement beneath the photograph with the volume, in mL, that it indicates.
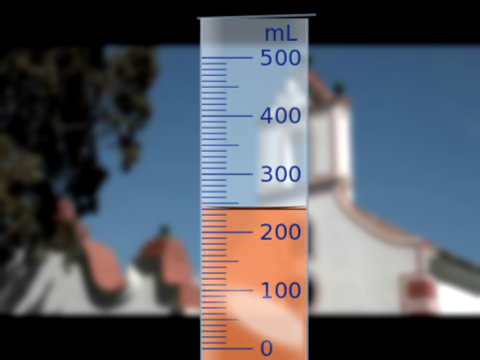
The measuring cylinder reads 240 mL
